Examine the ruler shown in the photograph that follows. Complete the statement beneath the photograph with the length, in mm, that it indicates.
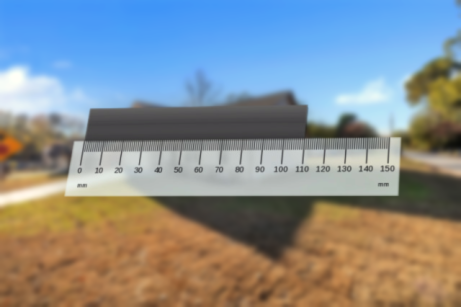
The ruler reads 110 mm
